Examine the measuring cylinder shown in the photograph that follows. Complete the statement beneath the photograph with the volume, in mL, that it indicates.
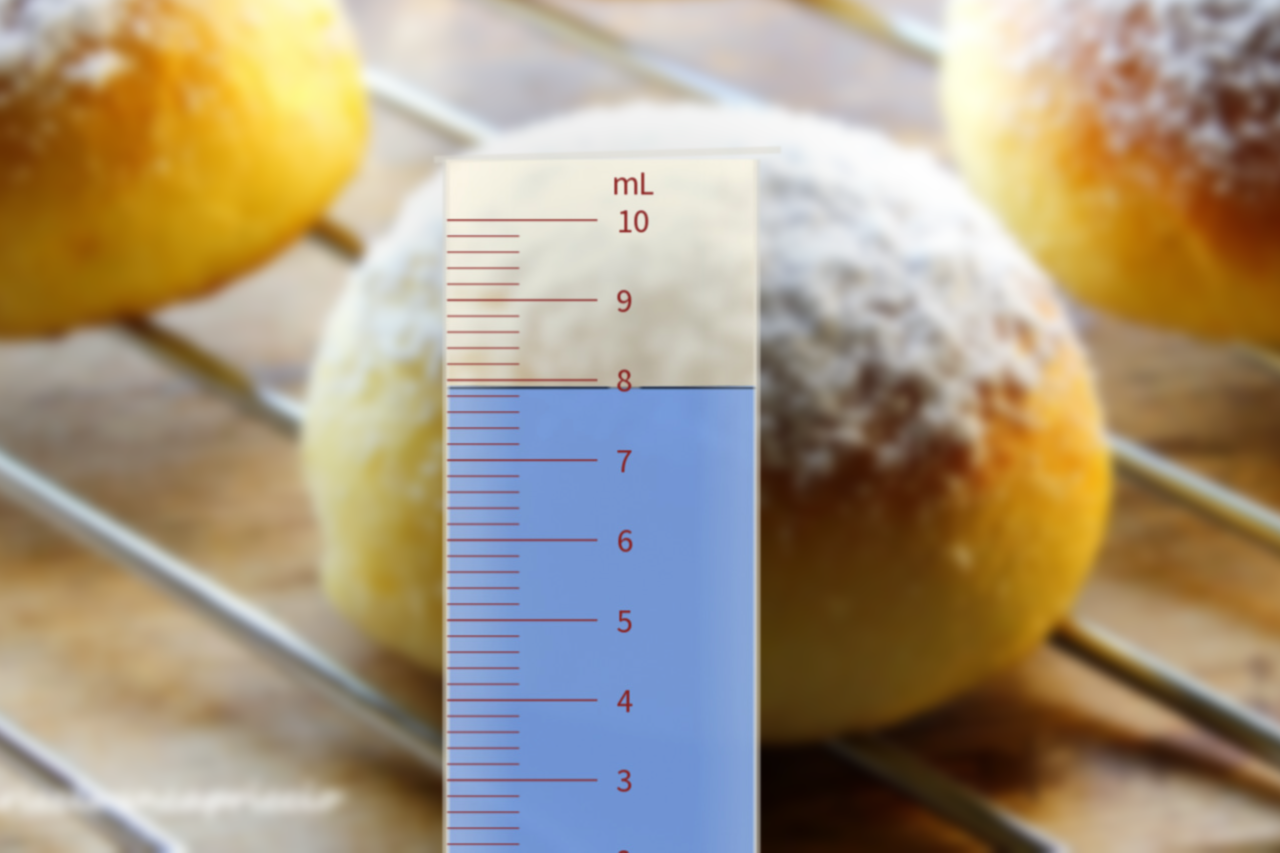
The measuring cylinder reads 7.9 mL
